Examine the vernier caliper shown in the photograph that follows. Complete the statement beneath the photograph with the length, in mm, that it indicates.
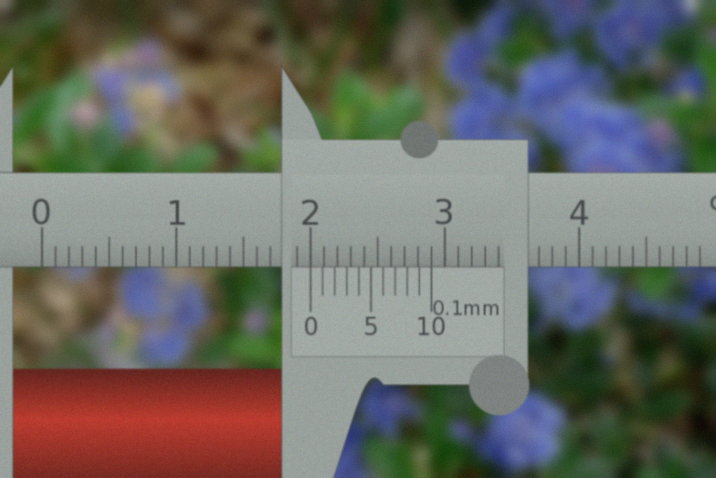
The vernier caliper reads 20.0 mm
